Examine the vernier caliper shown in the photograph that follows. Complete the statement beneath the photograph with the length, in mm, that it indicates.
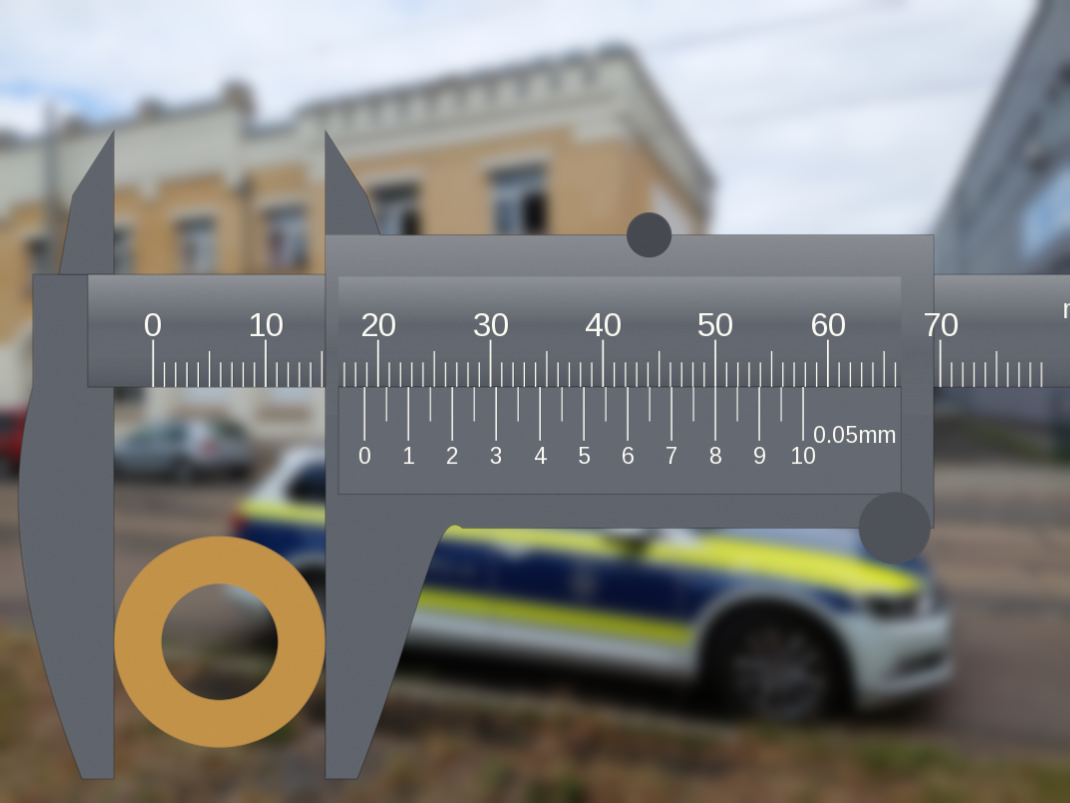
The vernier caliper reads 18.8 mm
